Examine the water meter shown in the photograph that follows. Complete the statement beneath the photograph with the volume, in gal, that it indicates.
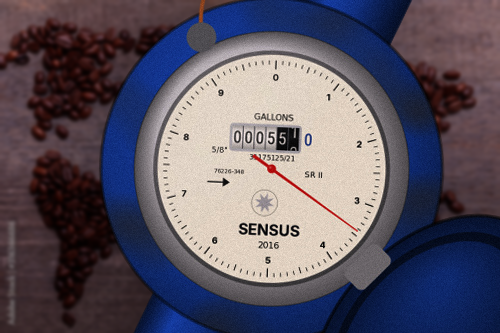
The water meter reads 5513.4 gal
